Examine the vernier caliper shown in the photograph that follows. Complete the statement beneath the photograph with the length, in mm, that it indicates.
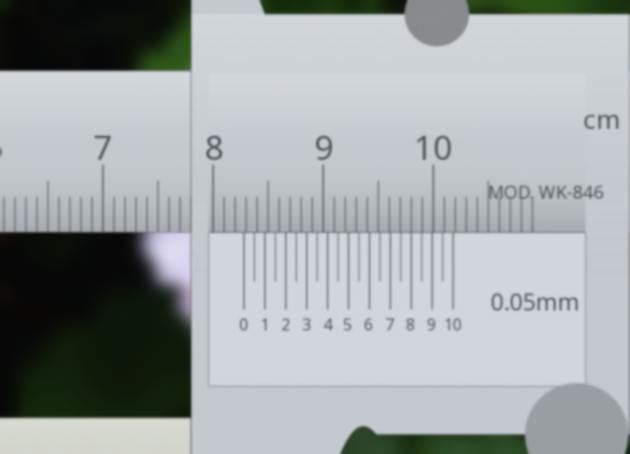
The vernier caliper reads 82.8 mm
